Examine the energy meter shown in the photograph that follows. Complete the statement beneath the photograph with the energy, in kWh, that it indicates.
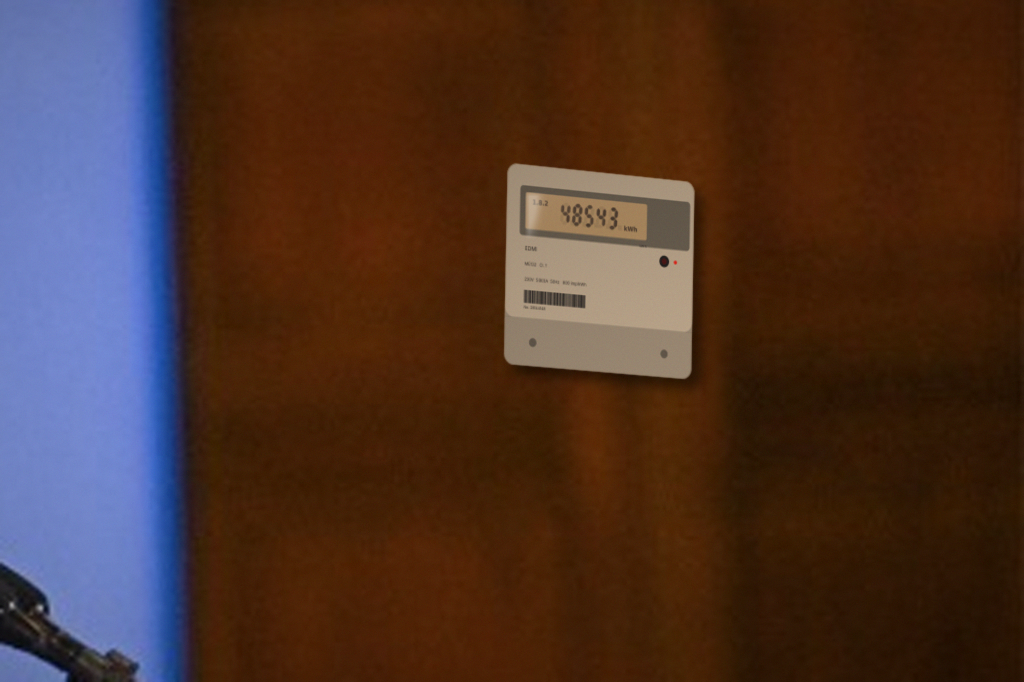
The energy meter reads 48543 kWh
